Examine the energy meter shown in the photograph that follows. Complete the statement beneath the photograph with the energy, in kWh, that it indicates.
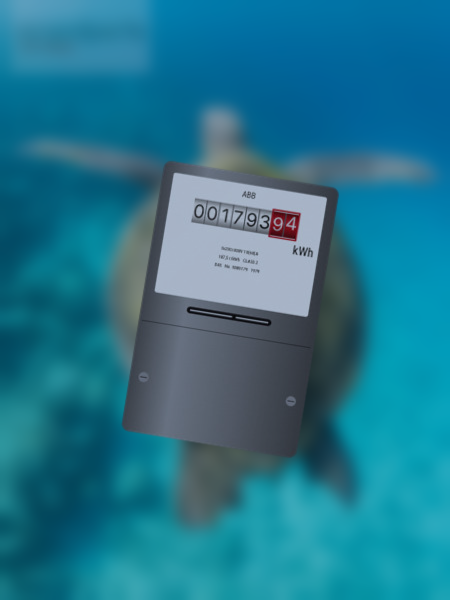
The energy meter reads 1793.94 kWh
